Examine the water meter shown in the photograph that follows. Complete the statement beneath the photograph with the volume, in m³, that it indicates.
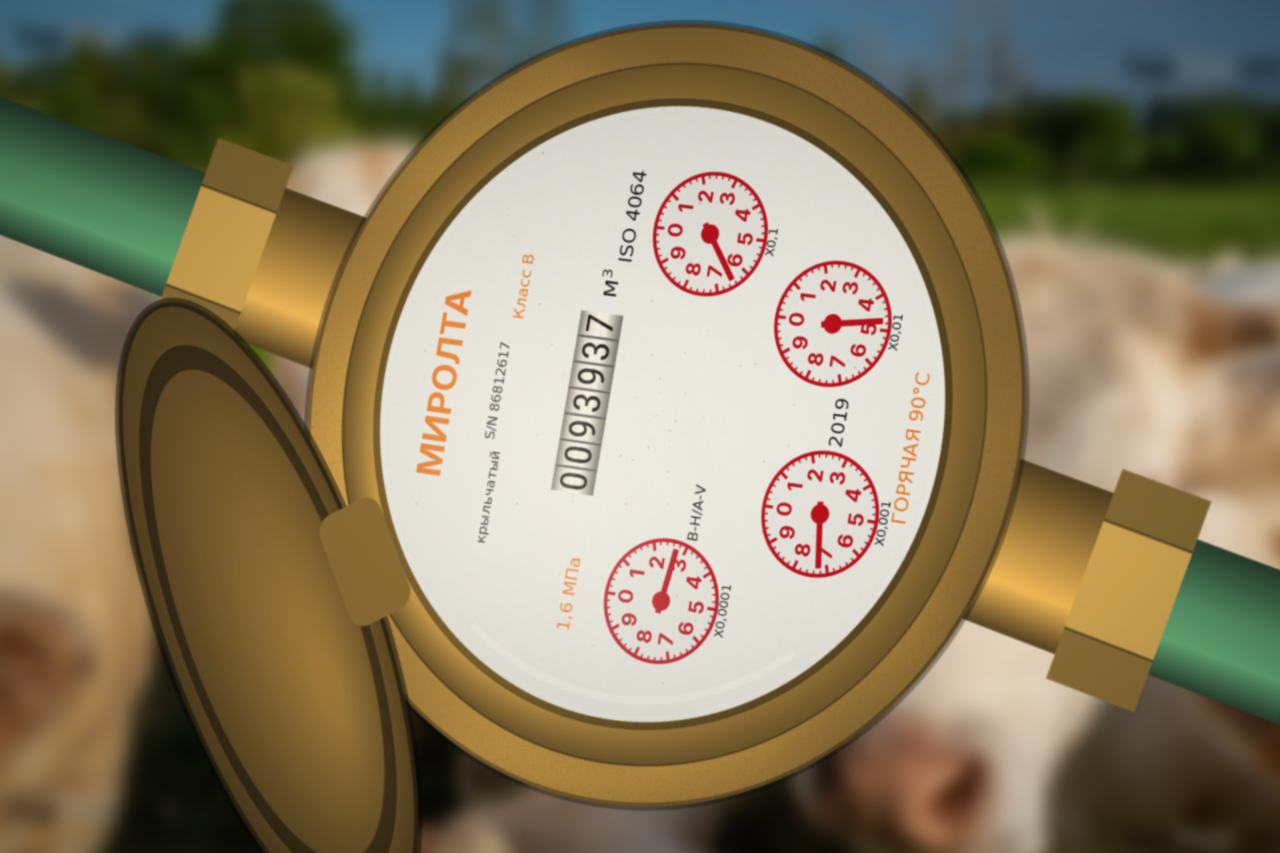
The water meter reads 93937.6472 m³
